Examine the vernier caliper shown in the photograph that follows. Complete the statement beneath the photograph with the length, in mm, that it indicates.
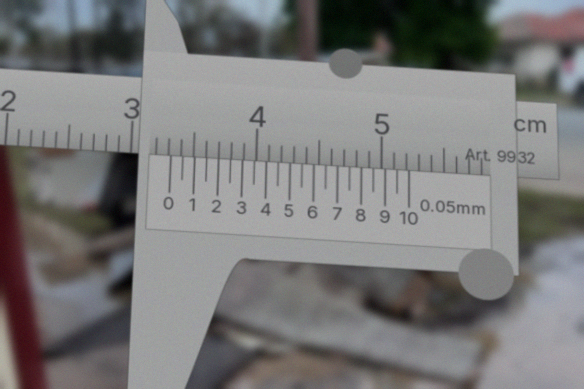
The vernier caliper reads 33.2 mm
